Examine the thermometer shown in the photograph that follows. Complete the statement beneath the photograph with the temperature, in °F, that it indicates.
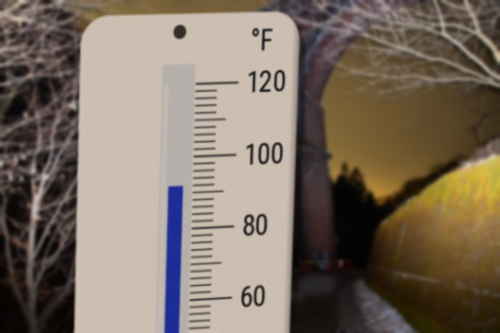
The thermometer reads 92 °F
